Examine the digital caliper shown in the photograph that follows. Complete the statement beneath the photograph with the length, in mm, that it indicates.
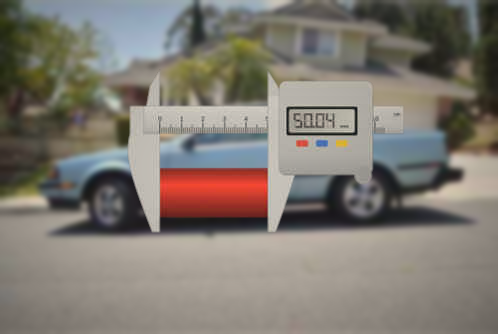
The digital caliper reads 50.04 mm
